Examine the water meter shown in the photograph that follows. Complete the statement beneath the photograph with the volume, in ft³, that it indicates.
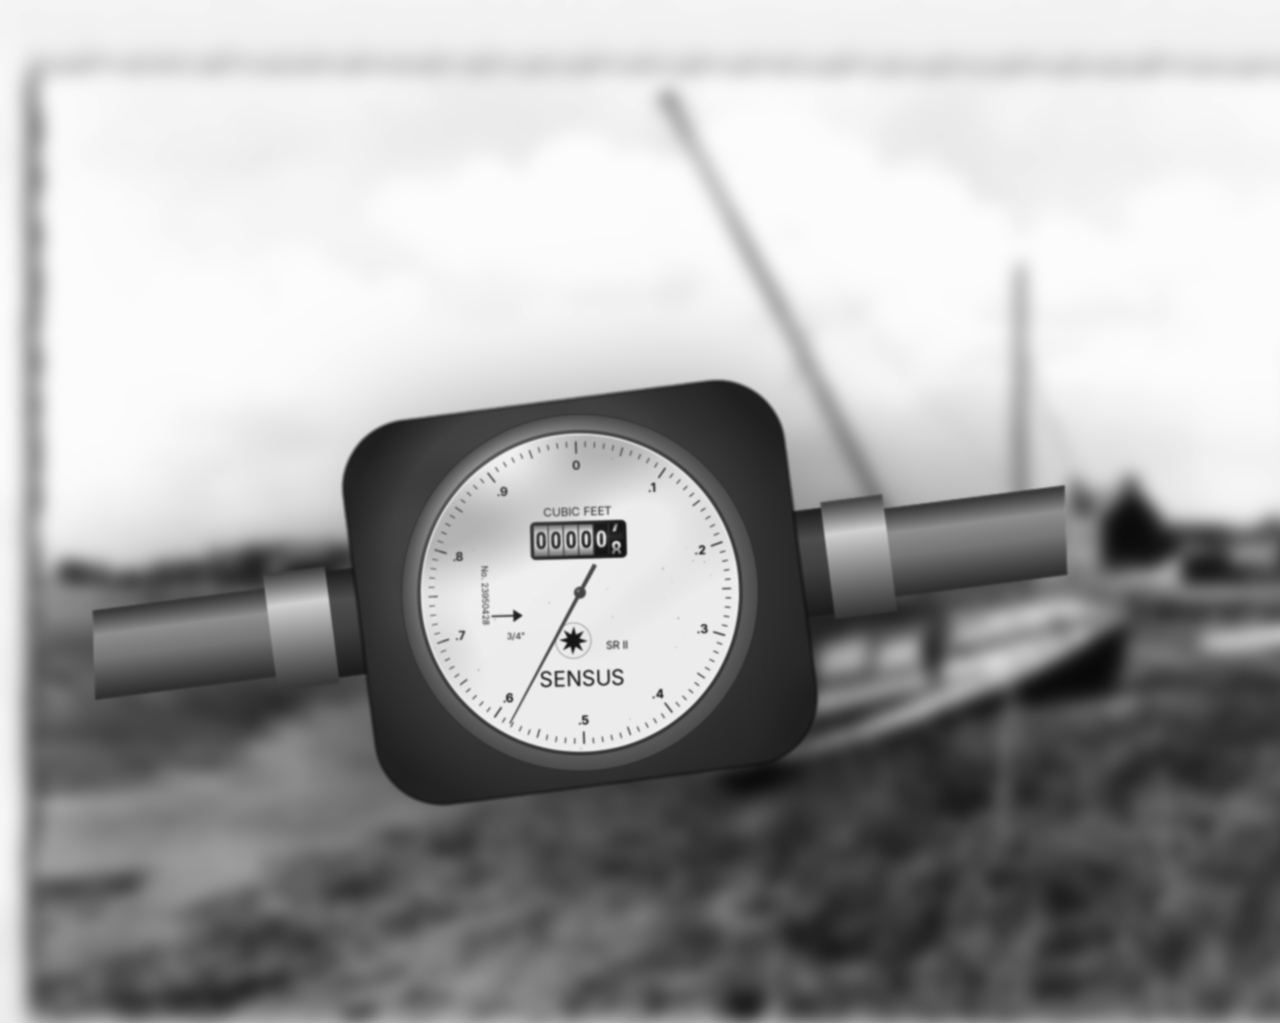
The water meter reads 7.58 ft³
